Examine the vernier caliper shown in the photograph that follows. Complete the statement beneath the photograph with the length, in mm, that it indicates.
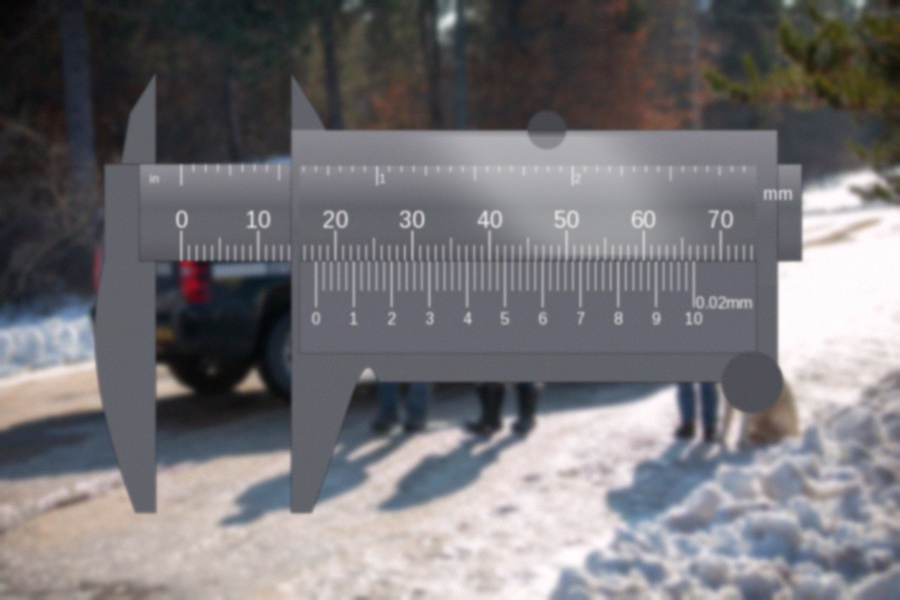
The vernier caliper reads 17.5 mm
